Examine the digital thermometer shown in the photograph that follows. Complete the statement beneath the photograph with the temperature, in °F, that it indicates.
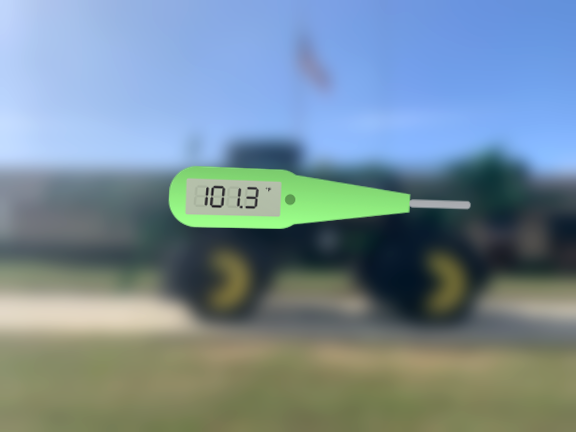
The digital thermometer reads 101.3 °F
